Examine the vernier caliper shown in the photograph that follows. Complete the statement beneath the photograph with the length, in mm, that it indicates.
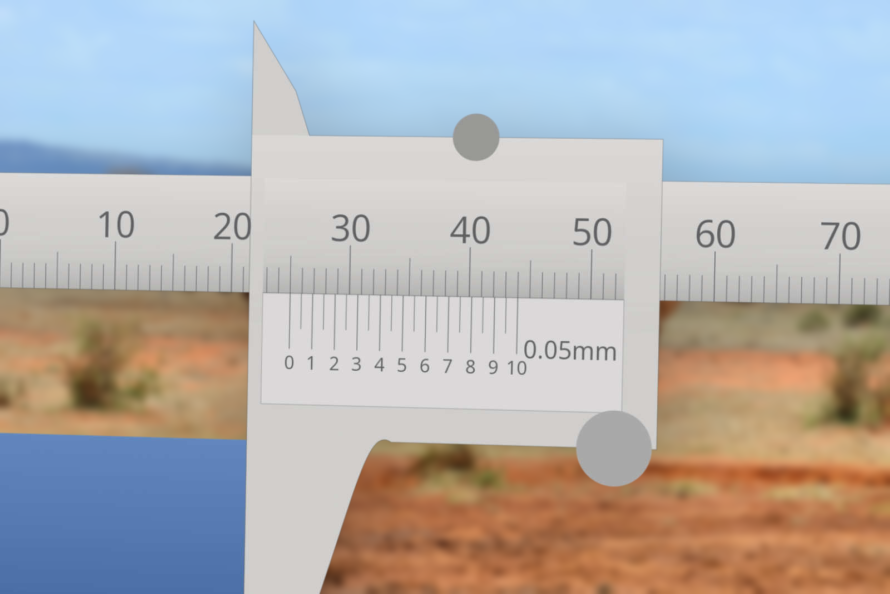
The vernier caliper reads 25.0 mm
